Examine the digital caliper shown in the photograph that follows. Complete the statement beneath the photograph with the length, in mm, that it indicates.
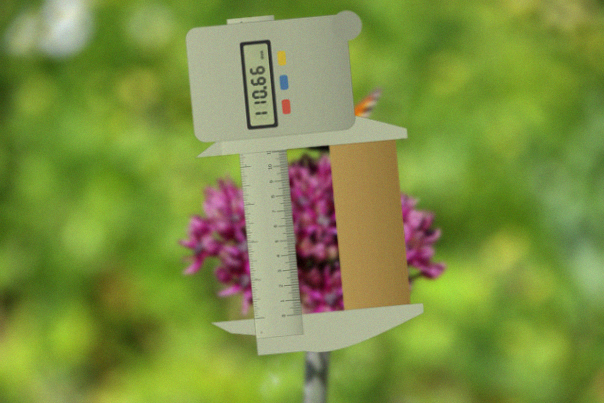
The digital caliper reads 110.66 mm
